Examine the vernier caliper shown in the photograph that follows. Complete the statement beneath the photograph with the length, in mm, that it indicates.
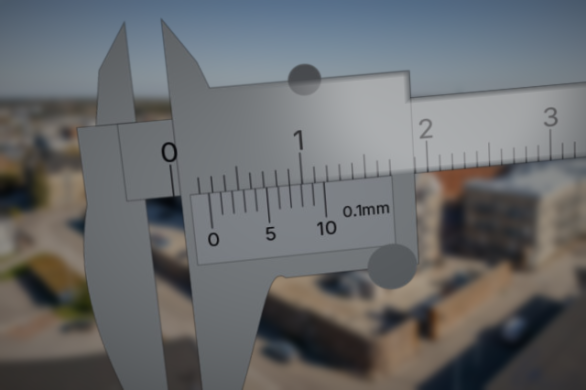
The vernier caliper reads 2.7 mm
